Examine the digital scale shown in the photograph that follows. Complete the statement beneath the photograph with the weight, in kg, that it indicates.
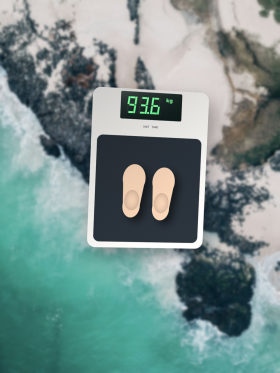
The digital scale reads 93.6 kg
